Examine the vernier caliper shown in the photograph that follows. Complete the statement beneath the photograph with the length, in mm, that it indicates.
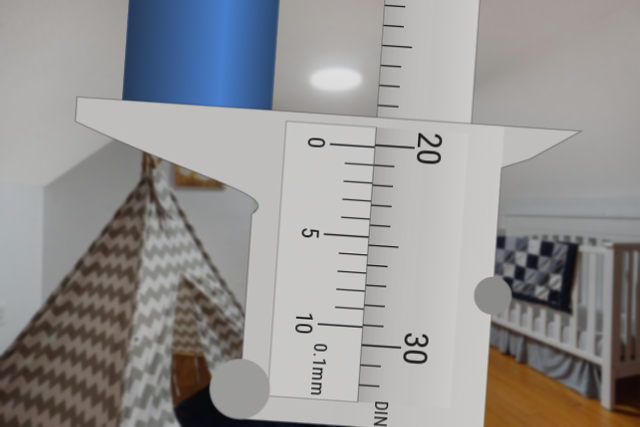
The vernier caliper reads 20.1 mm
